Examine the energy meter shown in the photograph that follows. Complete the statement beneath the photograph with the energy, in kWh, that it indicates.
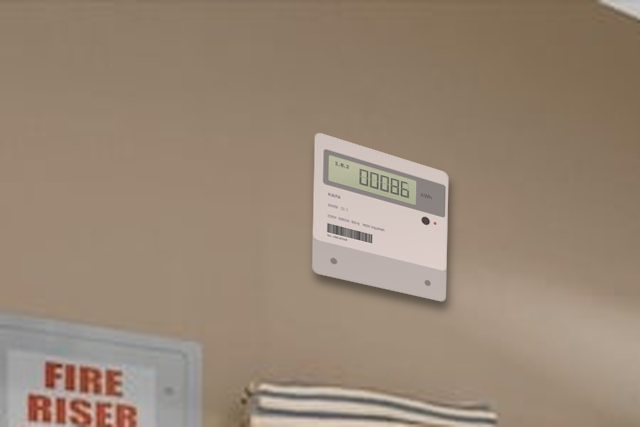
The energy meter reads 86 kWh
